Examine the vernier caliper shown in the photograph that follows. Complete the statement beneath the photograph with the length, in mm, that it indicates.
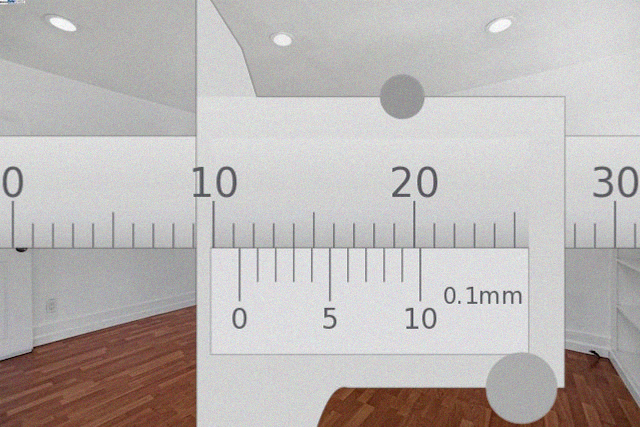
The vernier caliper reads 11.3 mm
